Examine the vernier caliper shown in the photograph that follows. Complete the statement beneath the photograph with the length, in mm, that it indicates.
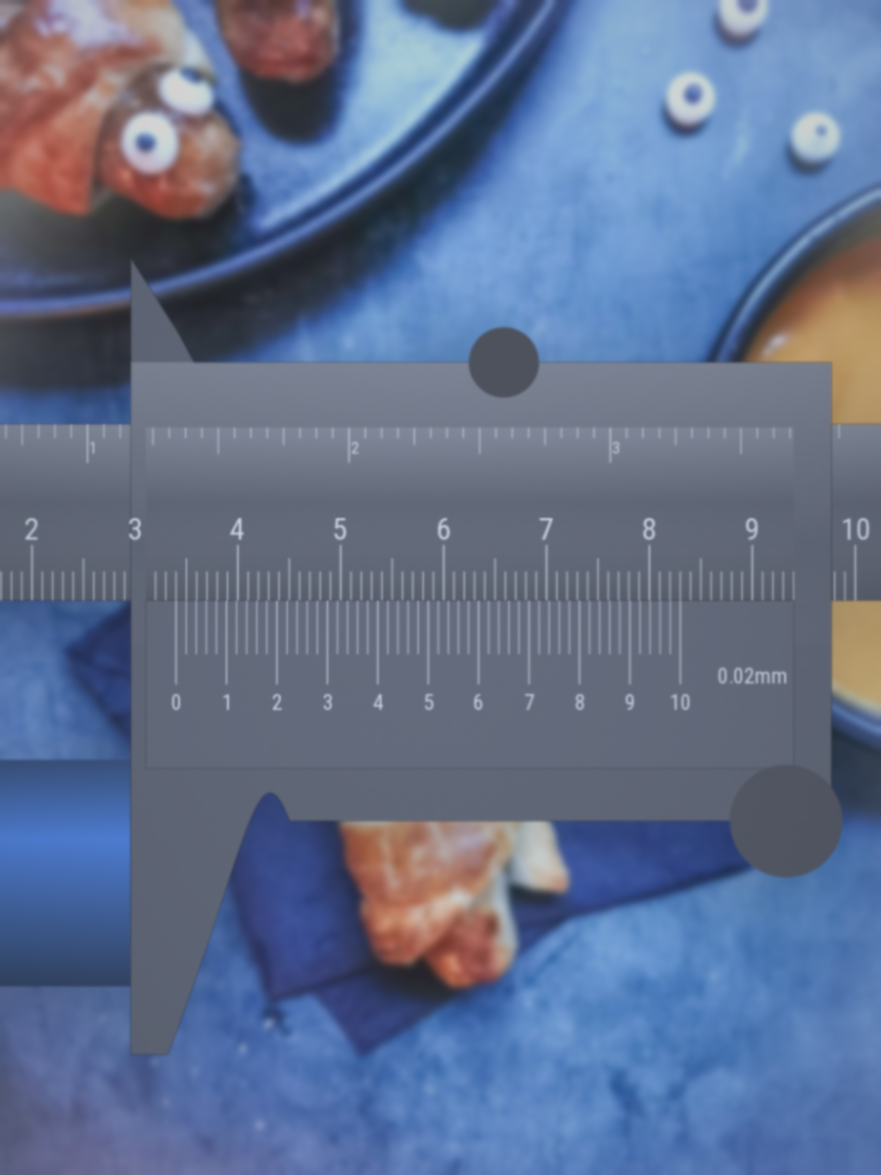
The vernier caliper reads 34.0 mm
